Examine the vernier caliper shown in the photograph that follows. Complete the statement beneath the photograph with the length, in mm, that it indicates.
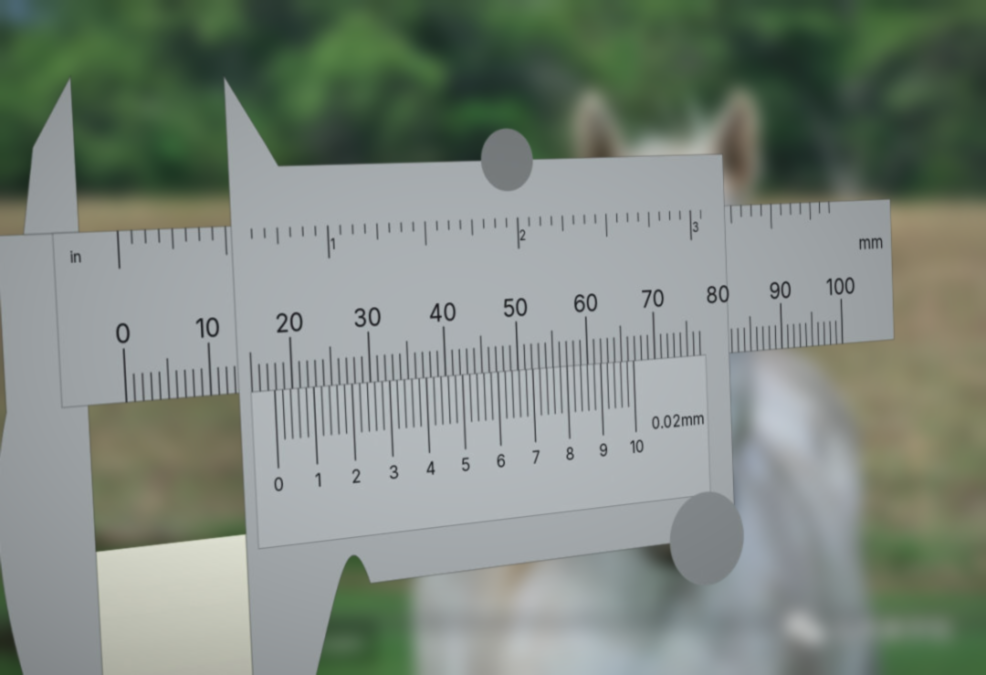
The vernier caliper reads 17.8 mm
